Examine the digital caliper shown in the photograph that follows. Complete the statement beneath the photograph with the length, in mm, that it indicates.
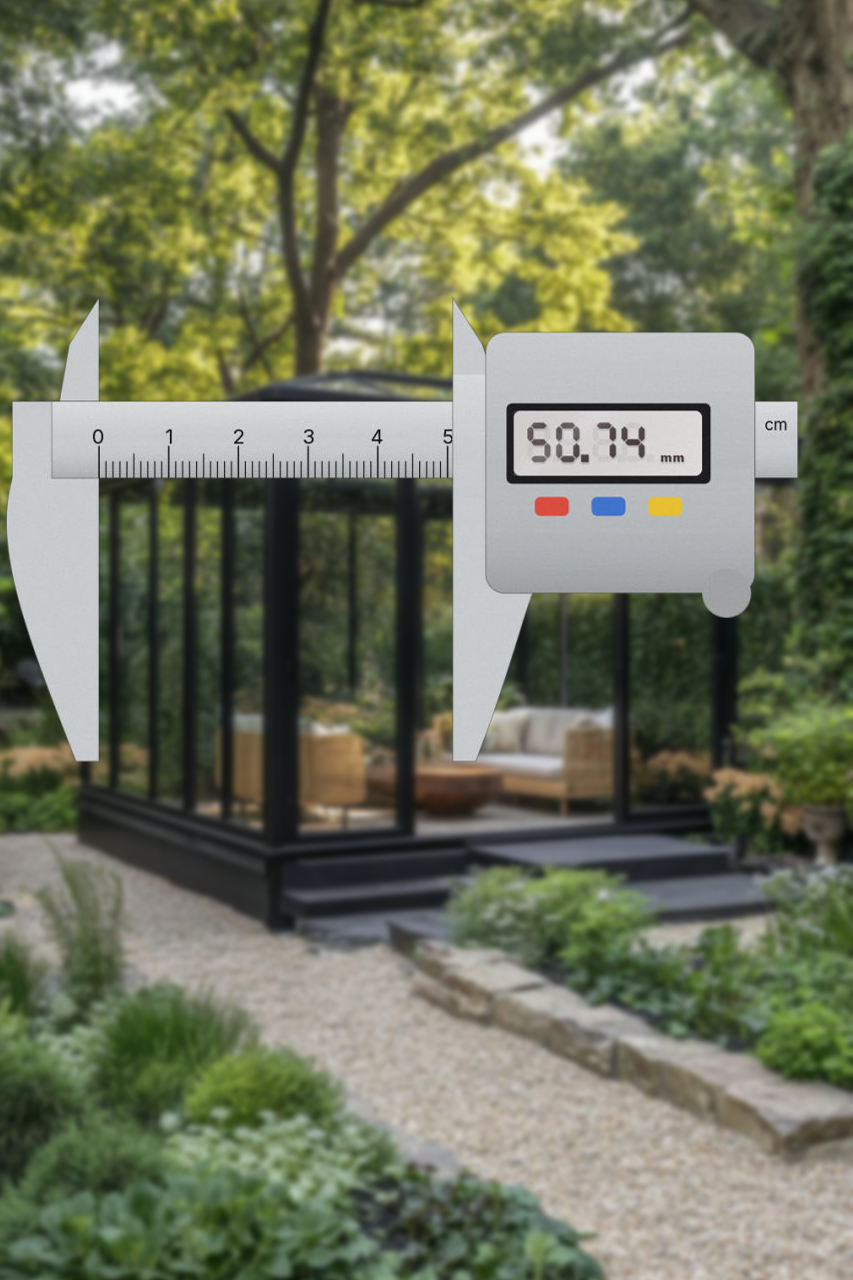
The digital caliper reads 50.74 mm
